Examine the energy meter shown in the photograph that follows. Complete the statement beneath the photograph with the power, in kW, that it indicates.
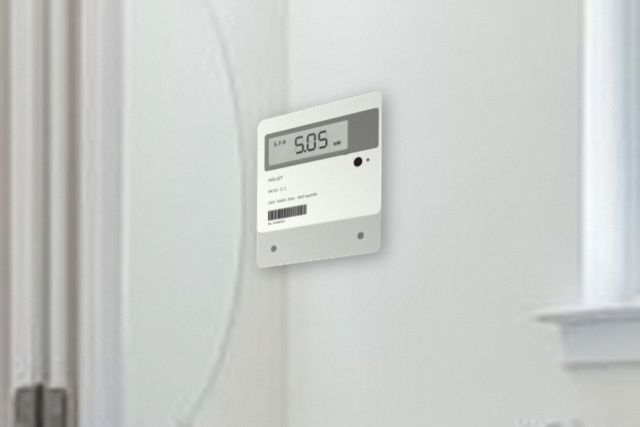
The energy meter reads 5.05 kW
